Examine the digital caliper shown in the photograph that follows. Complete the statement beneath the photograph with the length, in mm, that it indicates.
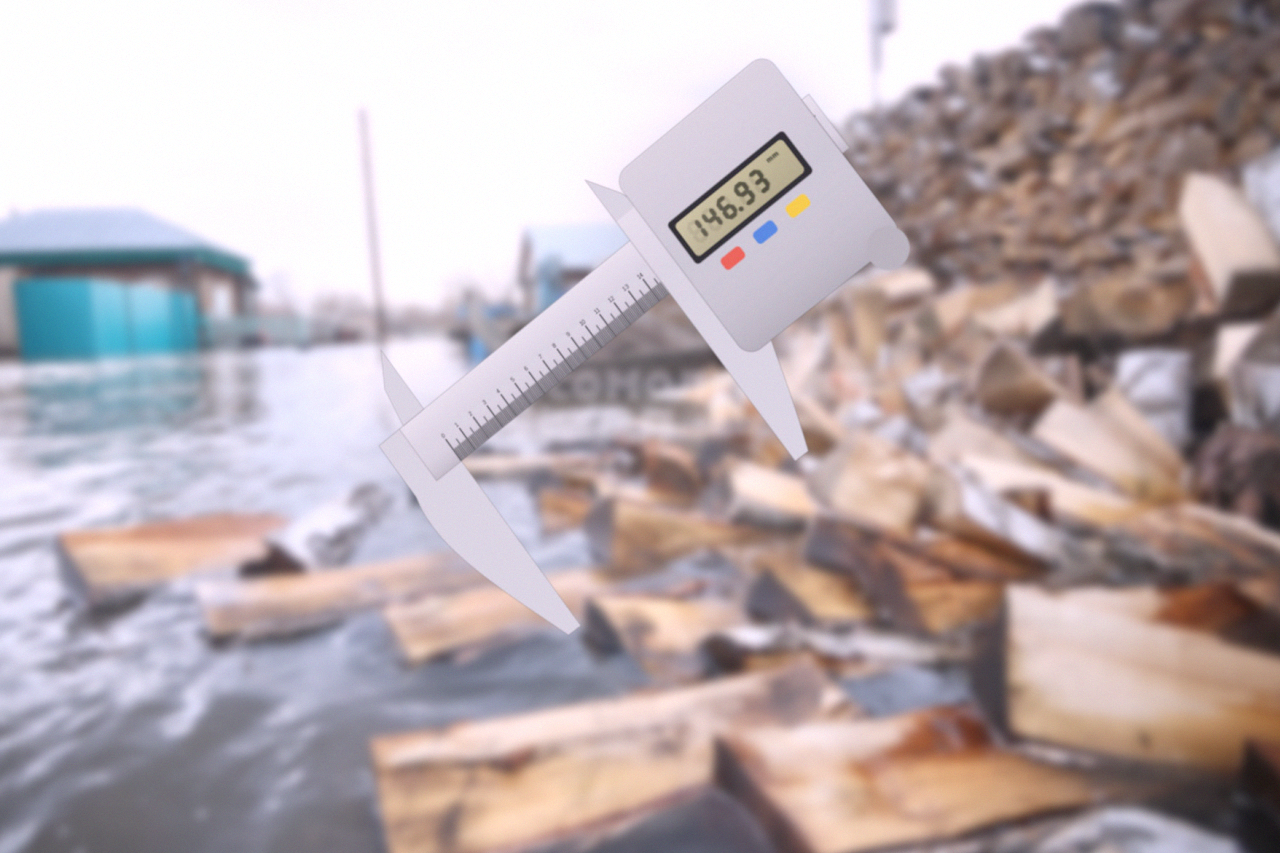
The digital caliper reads 146.93 mm
